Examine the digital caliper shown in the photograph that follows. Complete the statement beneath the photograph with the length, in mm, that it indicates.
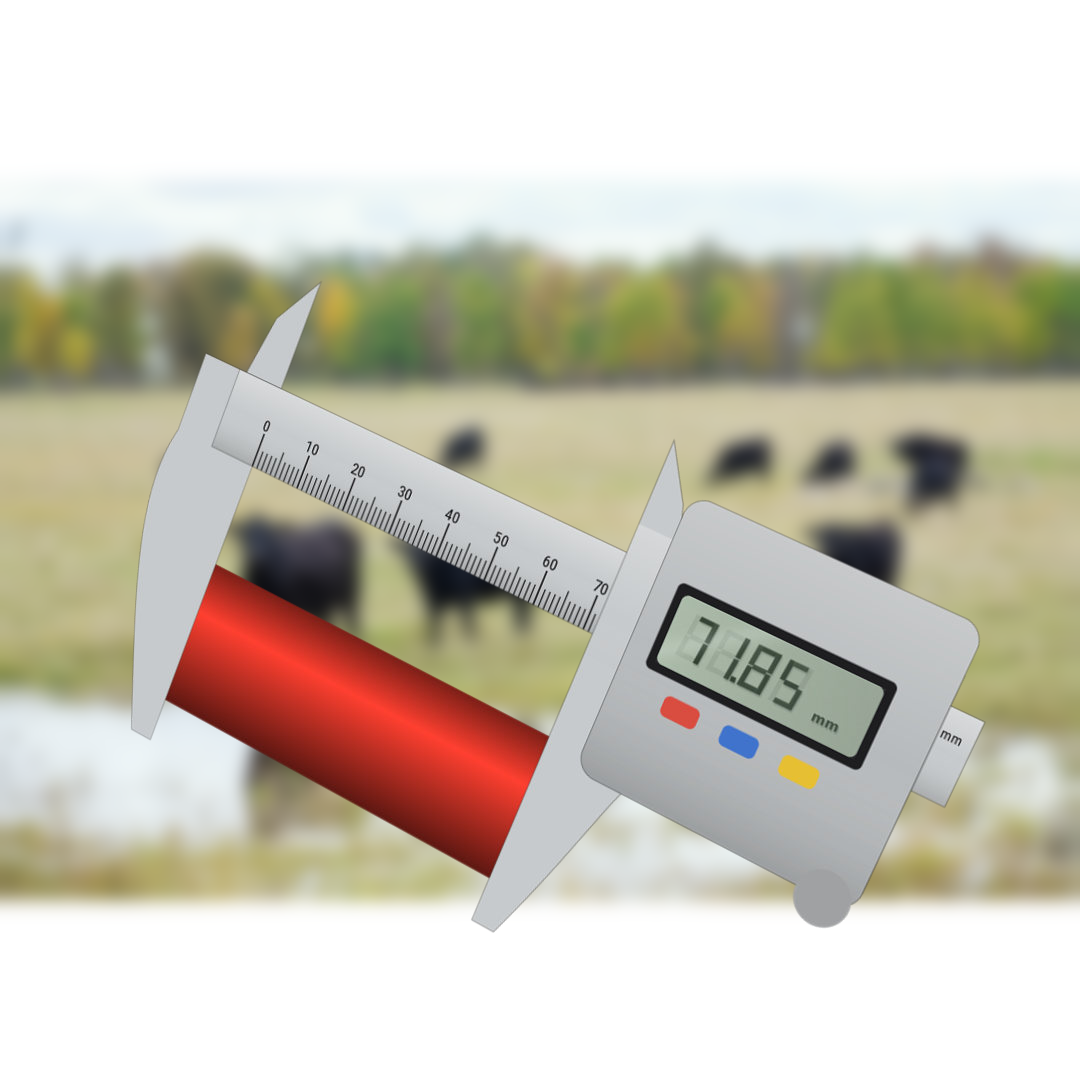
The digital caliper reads 71.85 mm
